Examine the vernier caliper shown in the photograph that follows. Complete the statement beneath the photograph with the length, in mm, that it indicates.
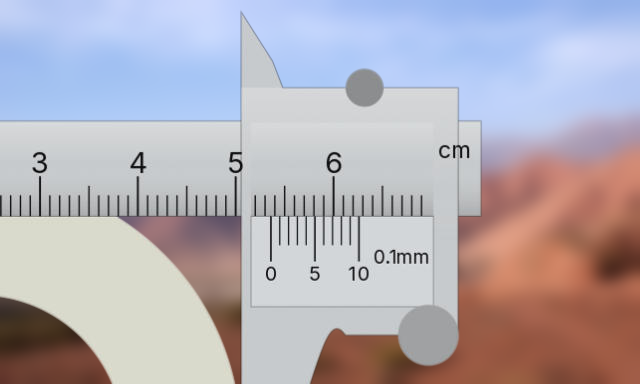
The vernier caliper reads 53.6 mm
